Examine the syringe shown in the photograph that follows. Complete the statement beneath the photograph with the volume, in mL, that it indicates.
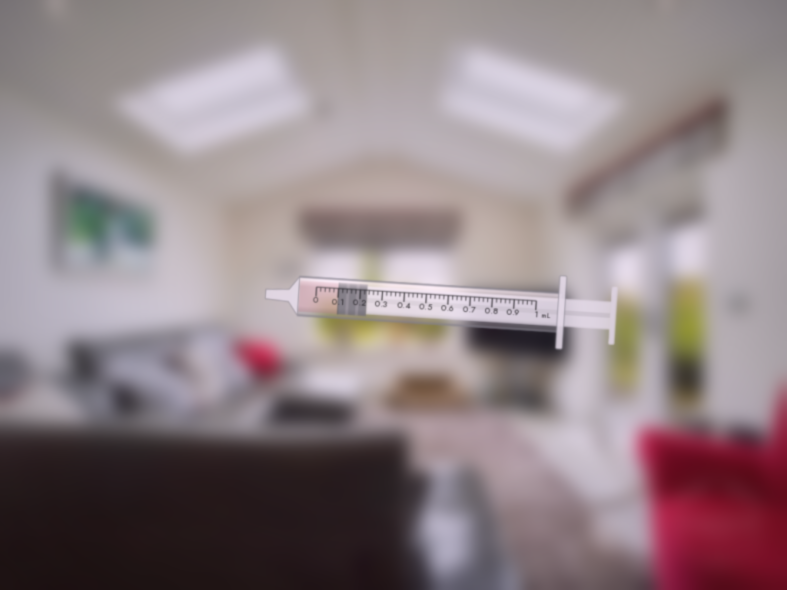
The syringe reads 0.1 mL
